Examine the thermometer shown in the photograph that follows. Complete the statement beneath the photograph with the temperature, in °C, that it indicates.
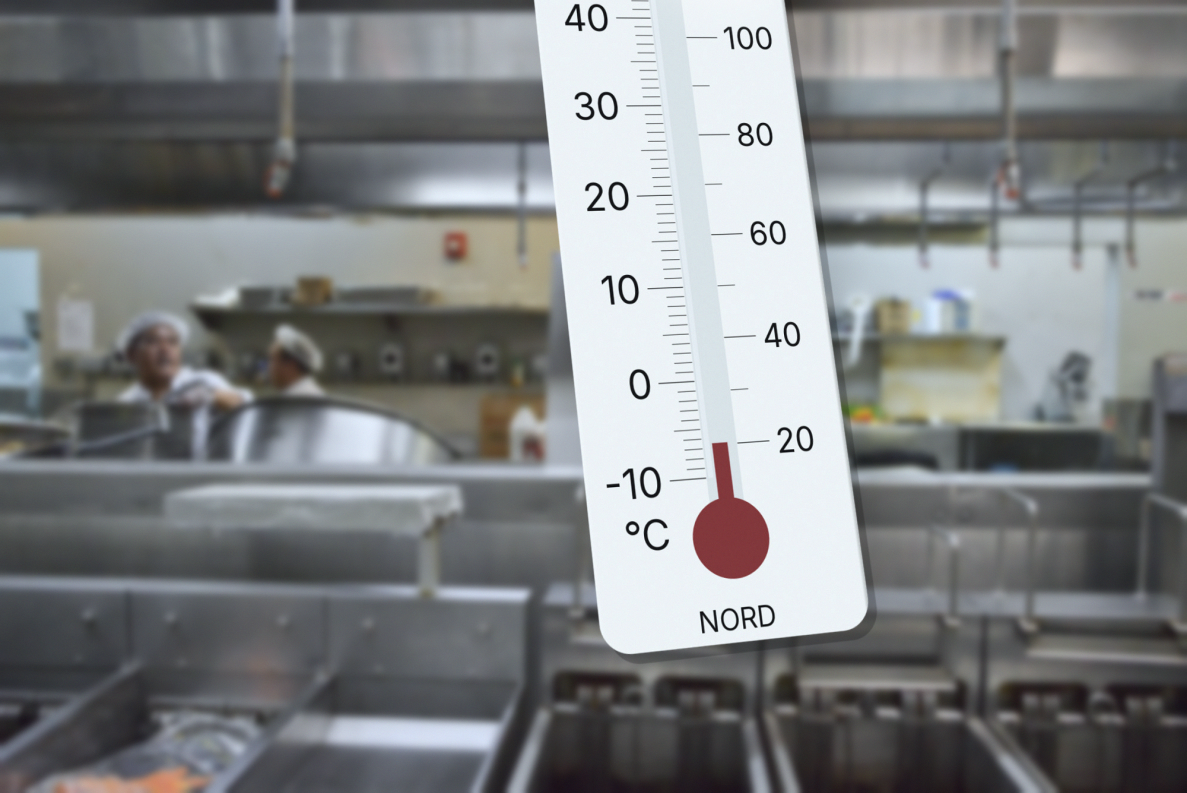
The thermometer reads -6.5 °C
